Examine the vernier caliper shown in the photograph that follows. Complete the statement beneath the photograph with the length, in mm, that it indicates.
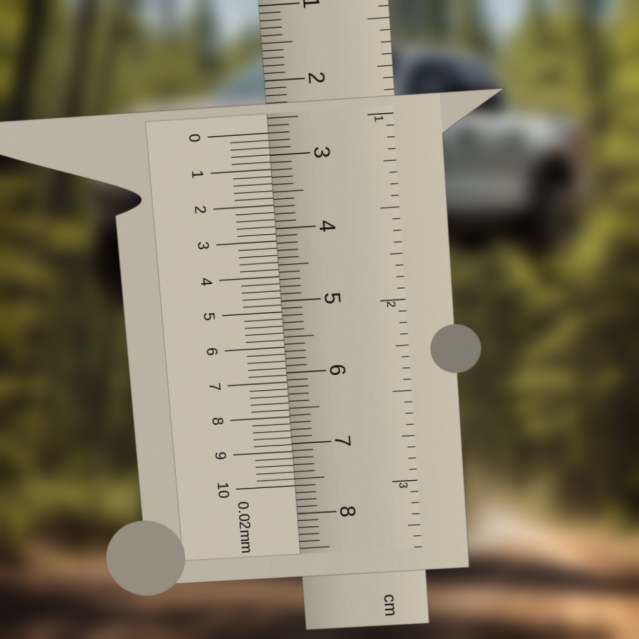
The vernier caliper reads 27.0 mm
